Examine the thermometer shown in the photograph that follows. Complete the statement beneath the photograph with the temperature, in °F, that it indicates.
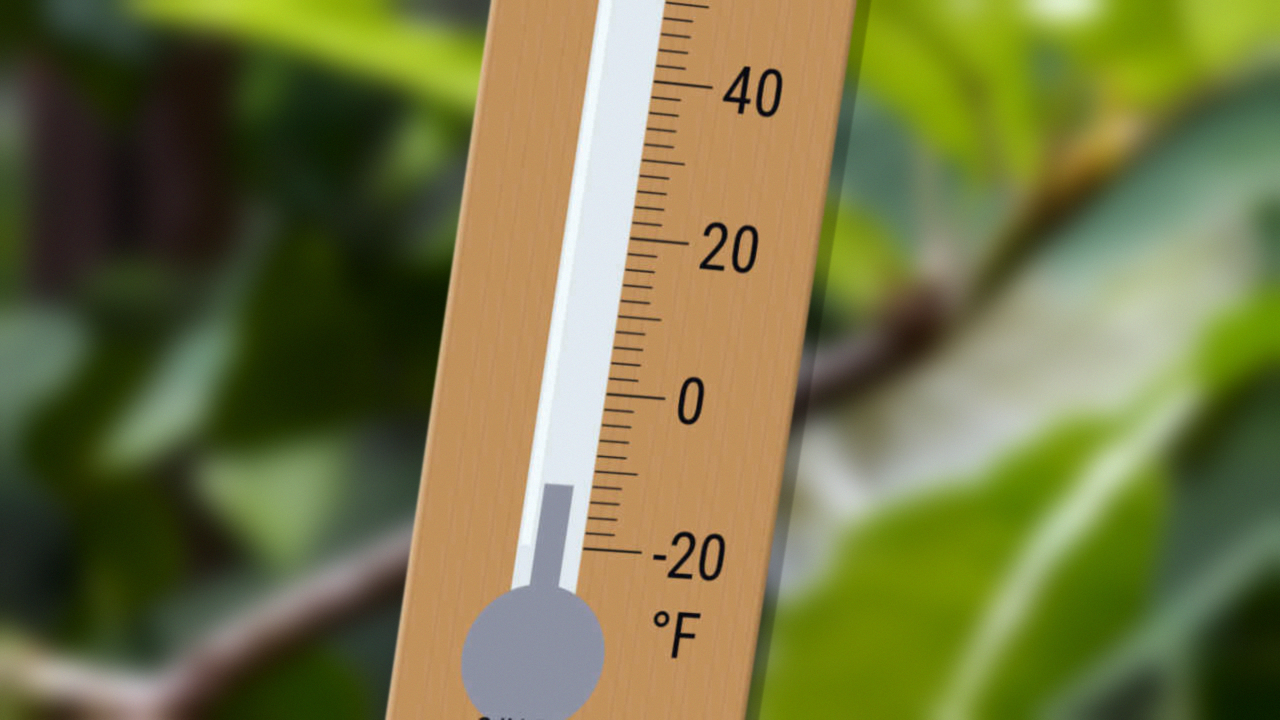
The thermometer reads -12 °F
